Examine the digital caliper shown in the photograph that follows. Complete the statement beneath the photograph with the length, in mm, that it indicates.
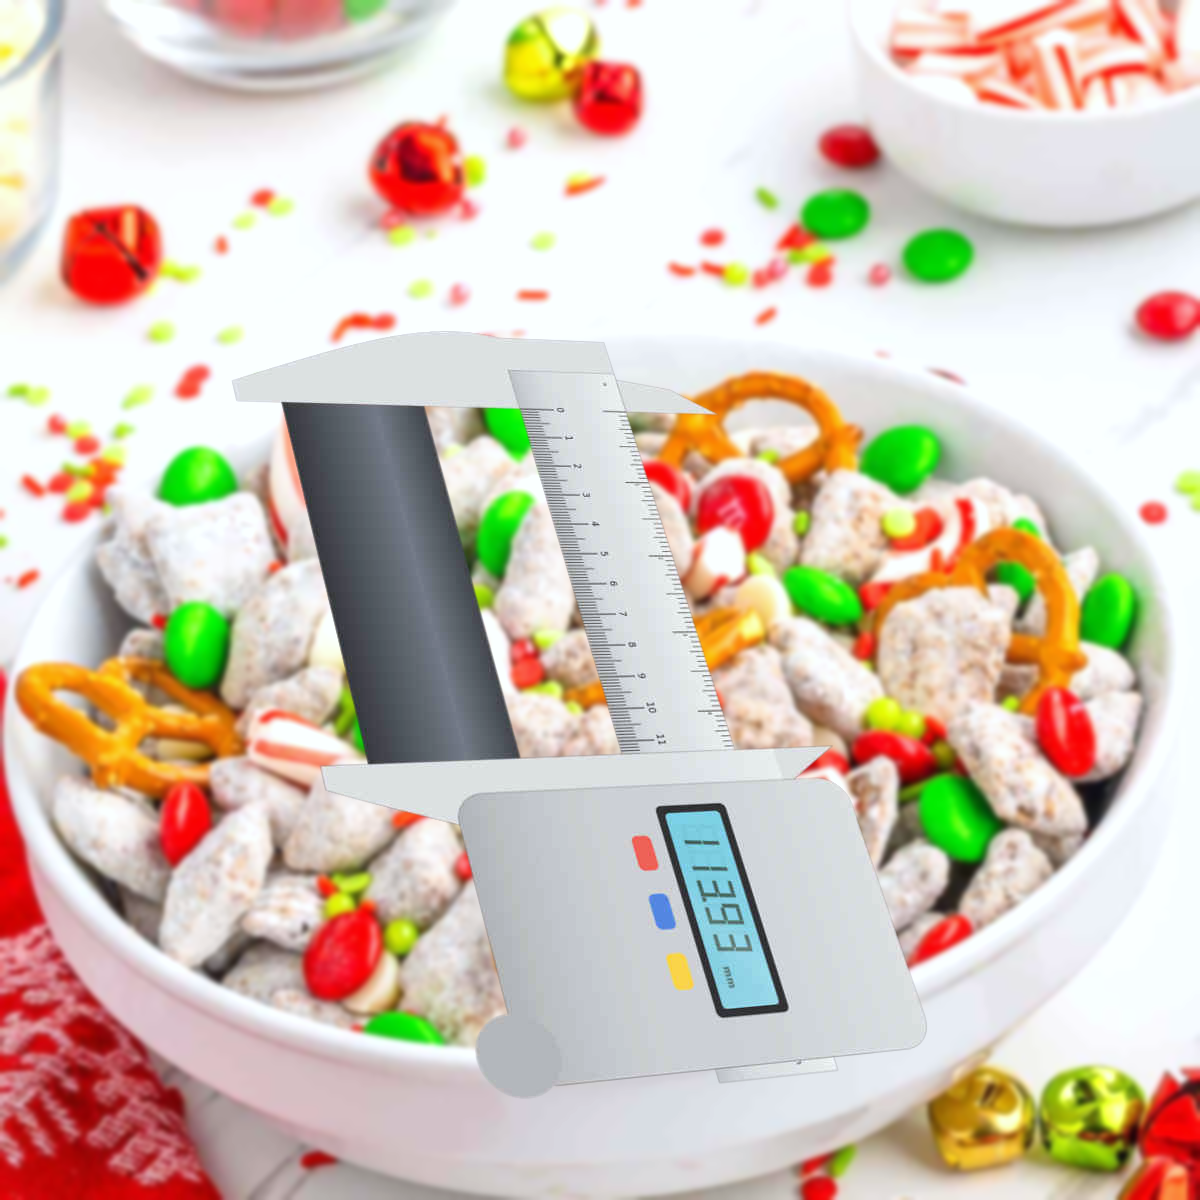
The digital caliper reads 113.93 mm
